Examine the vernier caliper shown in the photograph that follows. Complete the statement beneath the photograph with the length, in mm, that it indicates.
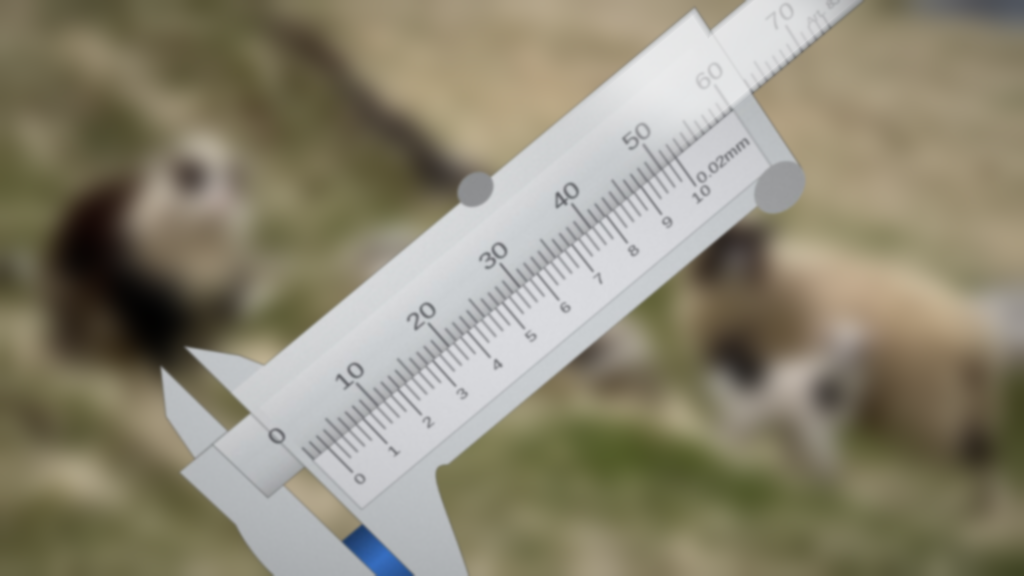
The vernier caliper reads 3.0 mm
